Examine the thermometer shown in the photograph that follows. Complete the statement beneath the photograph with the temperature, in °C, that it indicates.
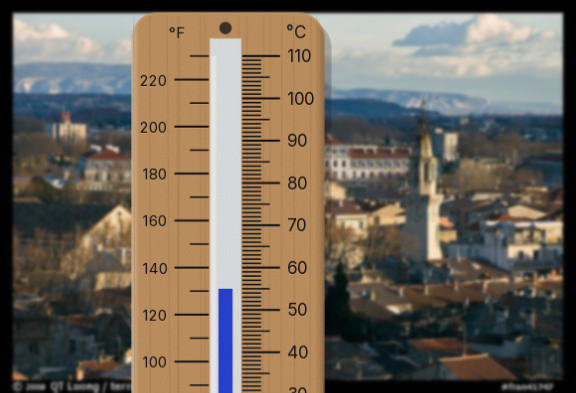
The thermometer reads 55 °C
